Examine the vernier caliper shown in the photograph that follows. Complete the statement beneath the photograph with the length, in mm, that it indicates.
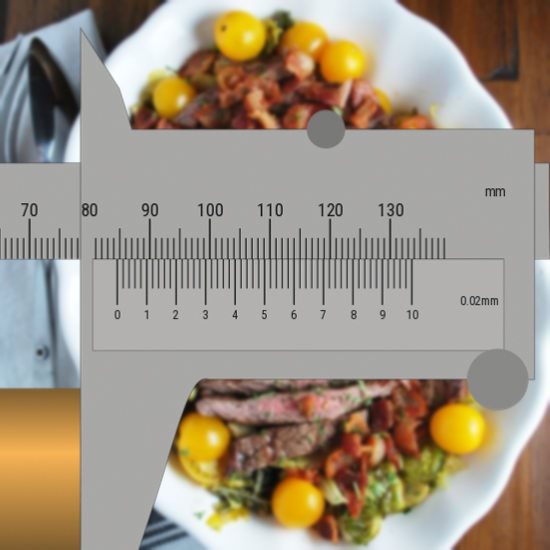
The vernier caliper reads 84.6 mm
